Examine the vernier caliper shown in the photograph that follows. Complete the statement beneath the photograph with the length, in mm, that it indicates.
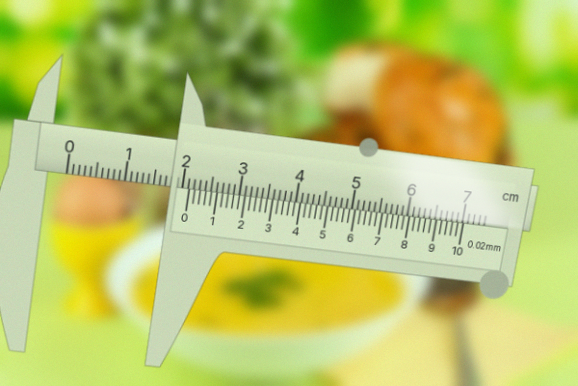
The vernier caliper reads 21.2 mm
